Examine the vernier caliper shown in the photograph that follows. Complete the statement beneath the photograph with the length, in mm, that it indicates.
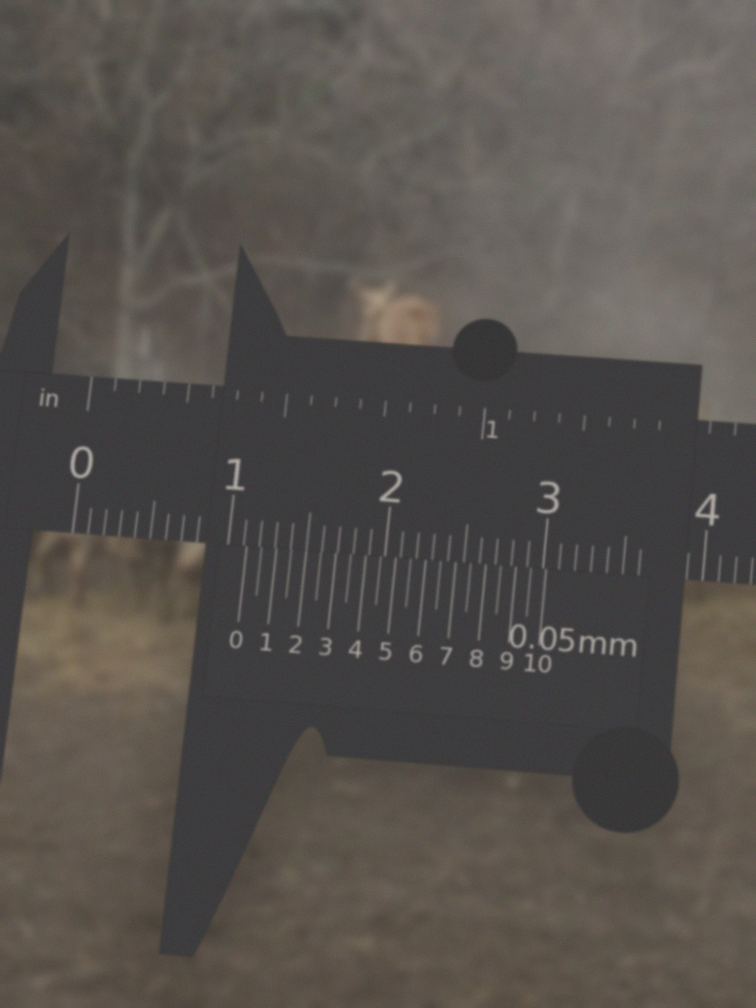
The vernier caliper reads 11.2 mm
